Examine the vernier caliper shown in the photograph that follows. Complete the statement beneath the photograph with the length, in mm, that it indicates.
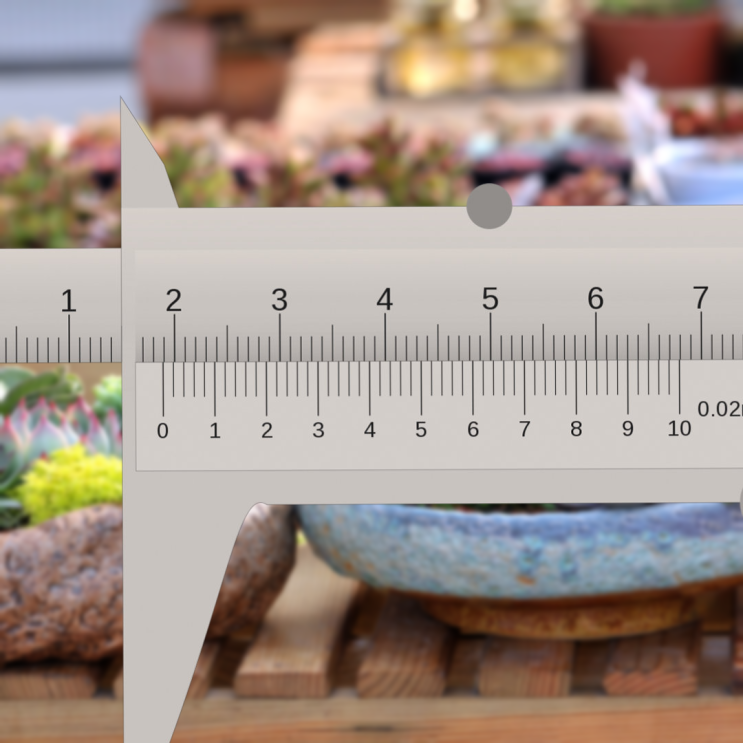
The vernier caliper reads 18.9 mm
